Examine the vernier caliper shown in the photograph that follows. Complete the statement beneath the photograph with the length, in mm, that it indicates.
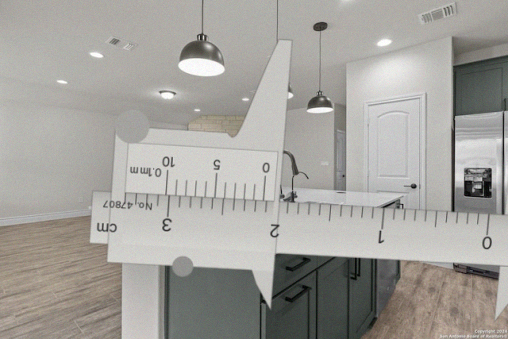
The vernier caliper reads 21.3 mm
